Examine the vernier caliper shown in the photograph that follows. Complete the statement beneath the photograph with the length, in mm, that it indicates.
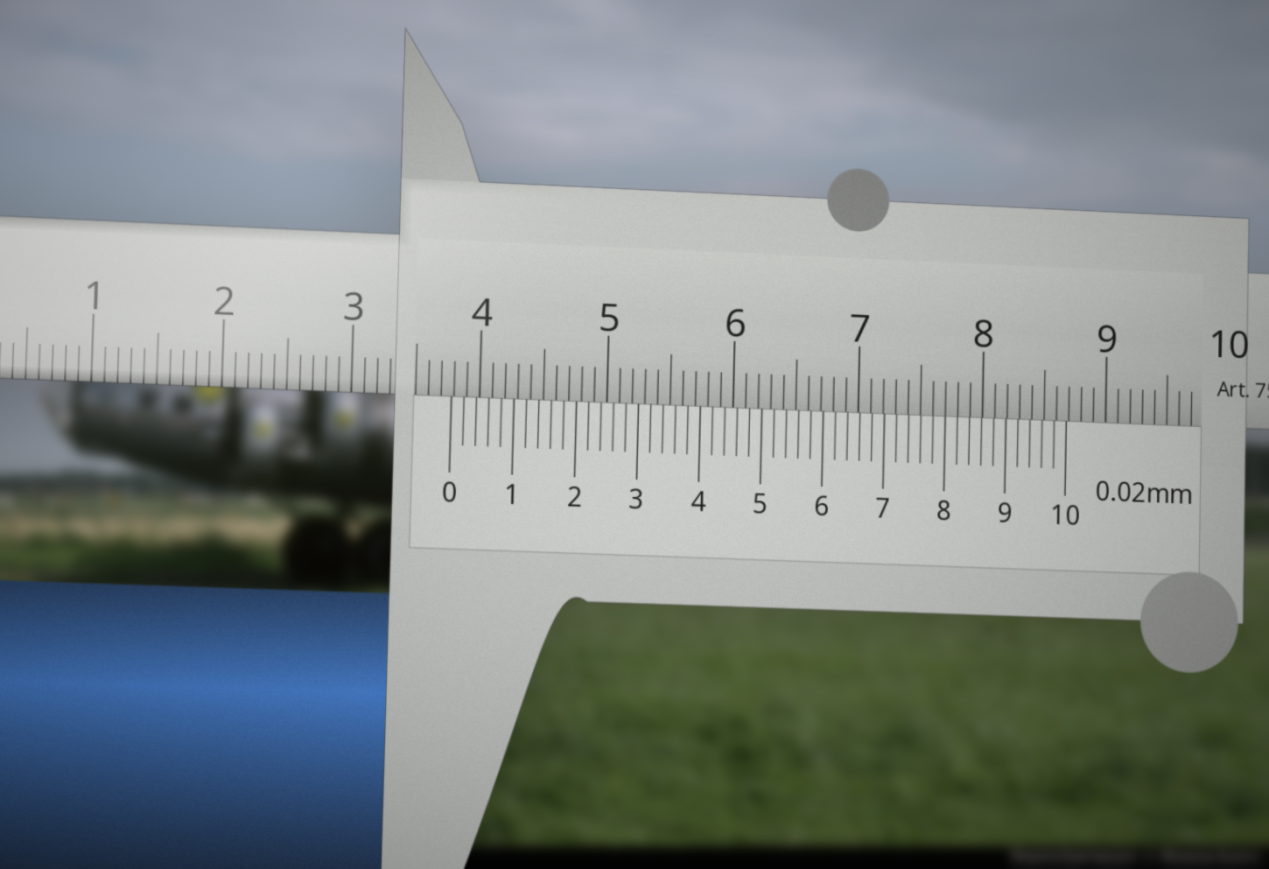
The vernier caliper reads 37.8 mm
